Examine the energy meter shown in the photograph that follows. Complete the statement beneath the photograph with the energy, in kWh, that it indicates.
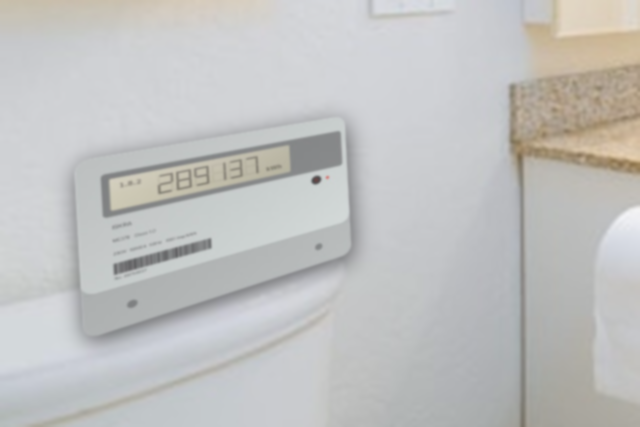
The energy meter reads 289137 kWh
